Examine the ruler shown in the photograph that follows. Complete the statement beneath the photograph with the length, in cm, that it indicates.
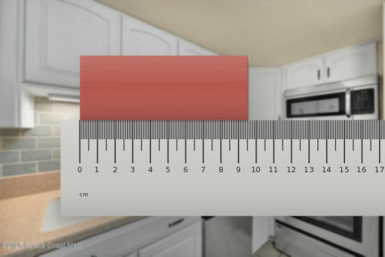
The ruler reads 9.5 cm
